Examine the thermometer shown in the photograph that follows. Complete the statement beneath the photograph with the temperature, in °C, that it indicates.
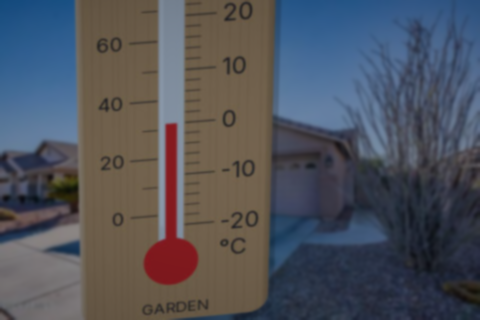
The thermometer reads 0 °C
